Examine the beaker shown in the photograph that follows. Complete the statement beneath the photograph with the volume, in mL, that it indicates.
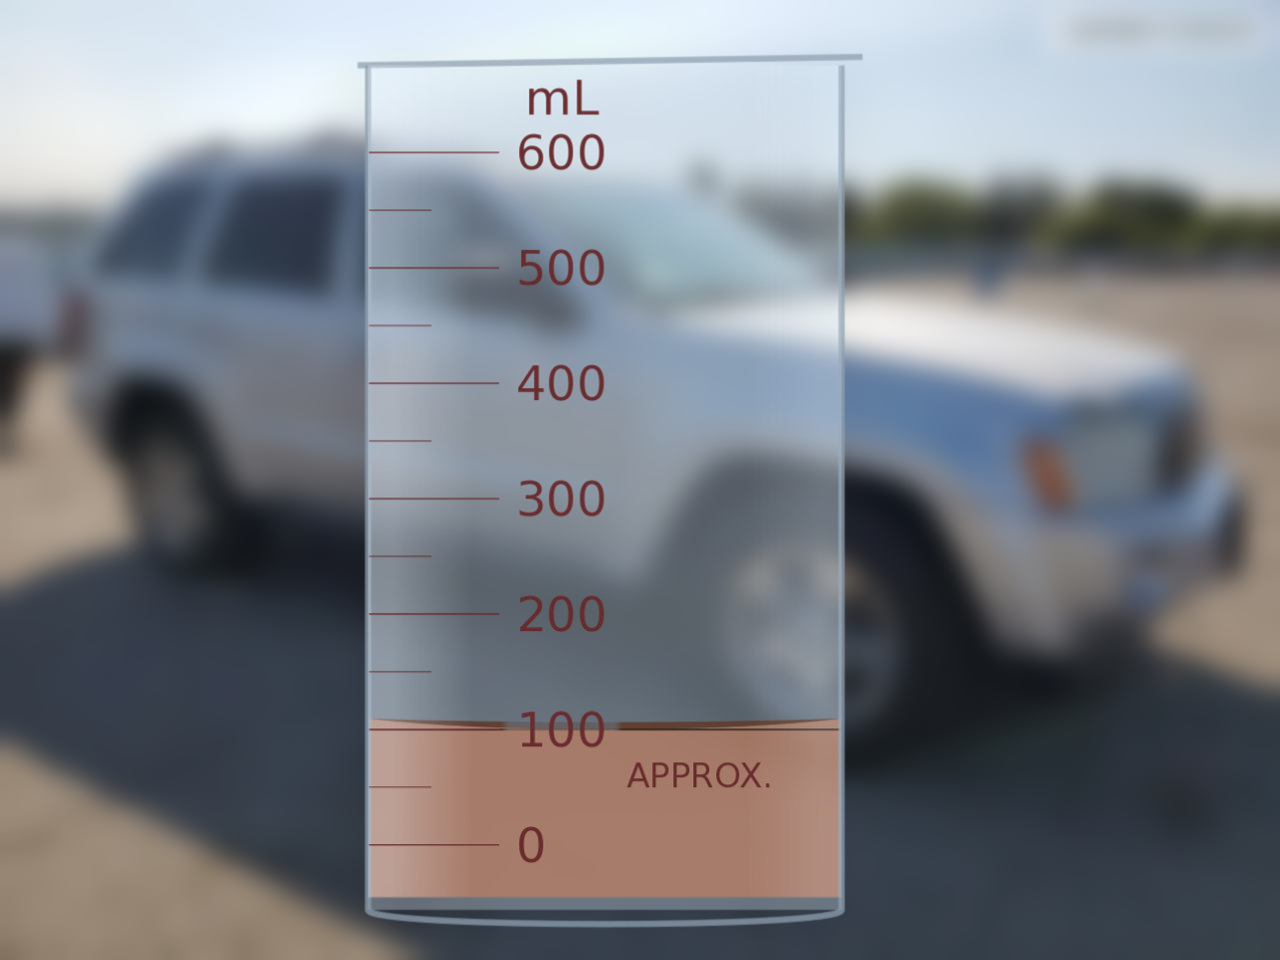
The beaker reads 100 mL
